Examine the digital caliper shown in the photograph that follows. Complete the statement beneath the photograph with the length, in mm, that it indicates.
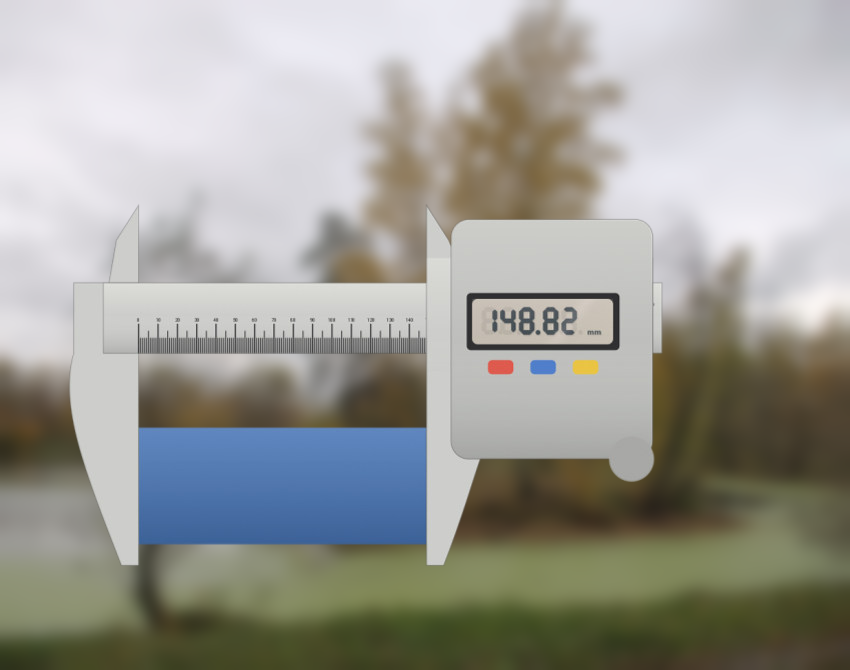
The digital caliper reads 148.82 mm
